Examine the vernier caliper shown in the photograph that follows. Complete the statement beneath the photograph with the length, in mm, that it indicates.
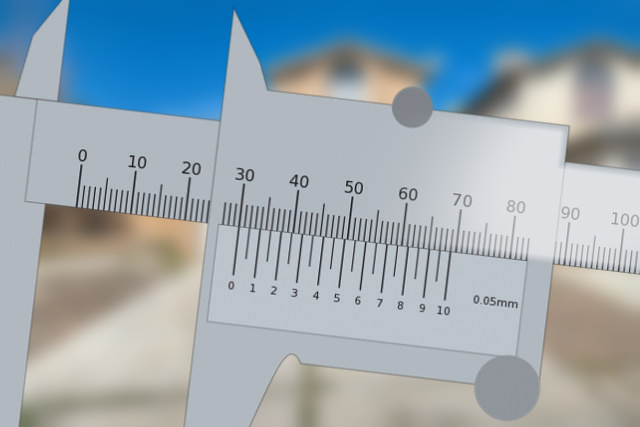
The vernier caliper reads 30.0 mm
